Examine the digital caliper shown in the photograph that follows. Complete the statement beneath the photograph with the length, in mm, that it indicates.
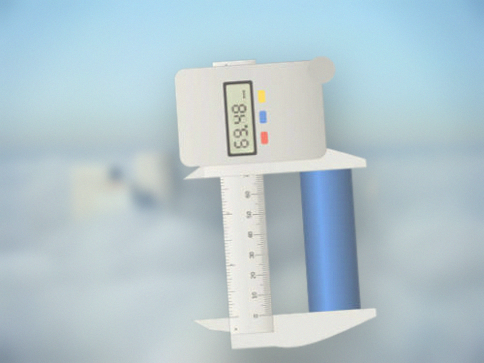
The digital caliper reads 69.48 mm
